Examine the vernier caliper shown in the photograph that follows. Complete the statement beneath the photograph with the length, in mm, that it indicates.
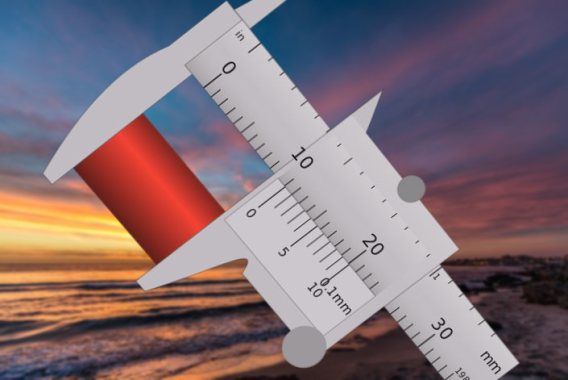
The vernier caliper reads 11.1 mm
